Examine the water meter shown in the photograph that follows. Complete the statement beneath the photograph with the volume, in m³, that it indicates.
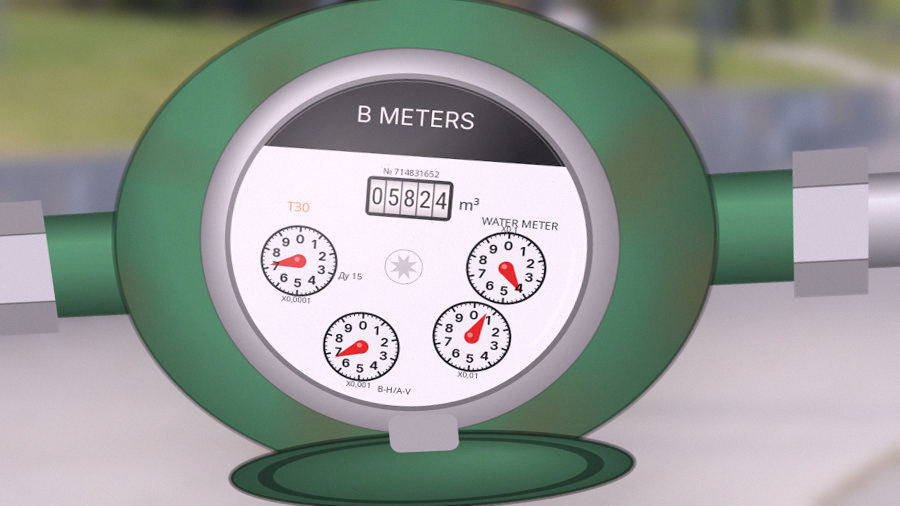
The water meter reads 5824.4067 m³
